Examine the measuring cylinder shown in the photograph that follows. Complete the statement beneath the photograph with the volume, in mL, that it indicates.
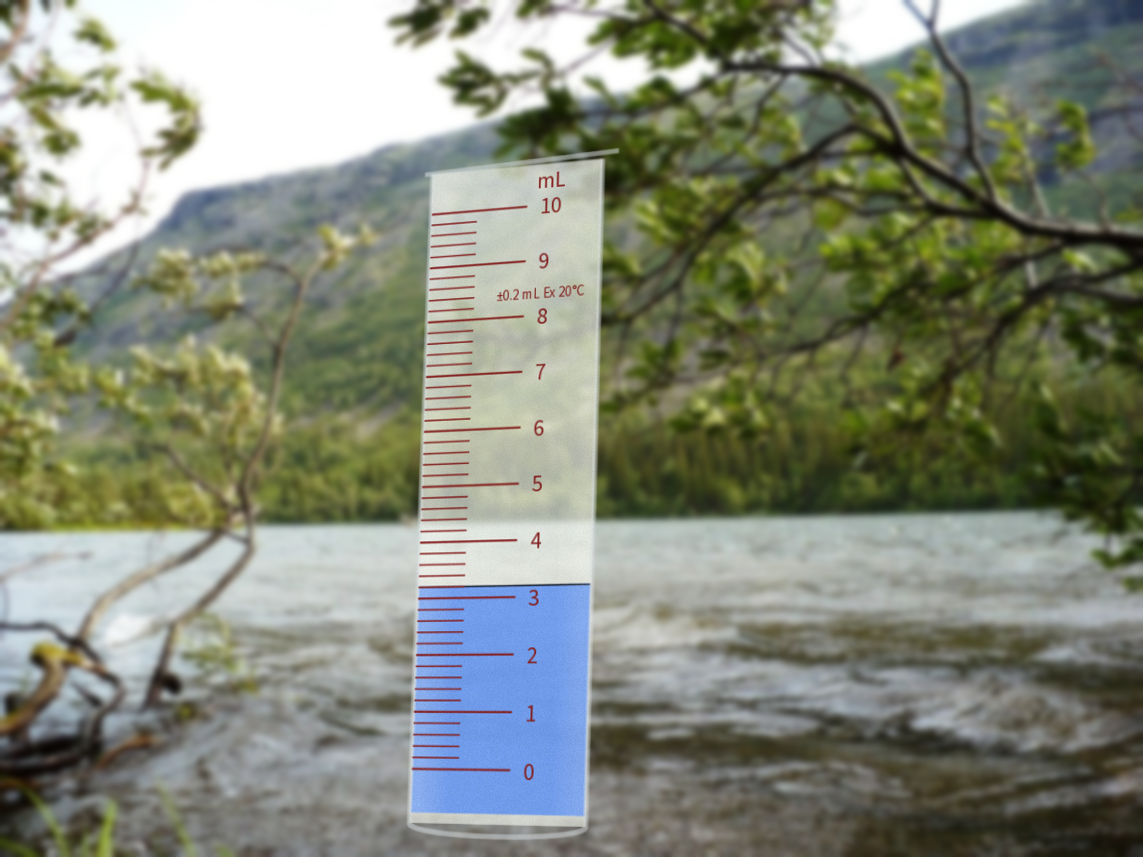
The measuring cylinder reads 3.2 mL
